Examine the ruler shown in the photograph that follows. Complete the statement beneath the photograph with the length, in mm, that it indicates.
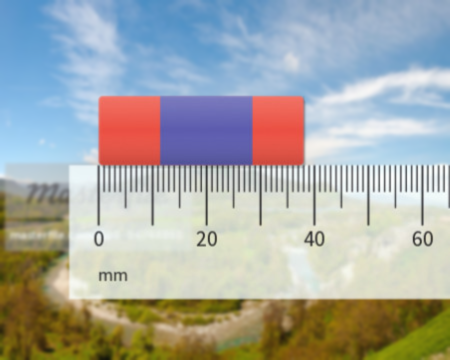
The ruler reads 38 mm
